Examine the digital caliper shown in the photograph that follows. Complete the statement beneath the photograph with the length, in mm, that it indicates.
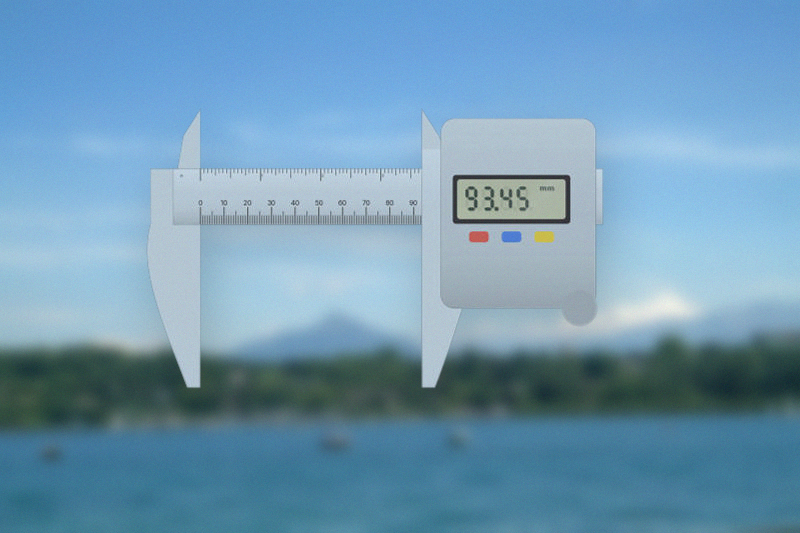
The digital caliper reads 93.45 mm
